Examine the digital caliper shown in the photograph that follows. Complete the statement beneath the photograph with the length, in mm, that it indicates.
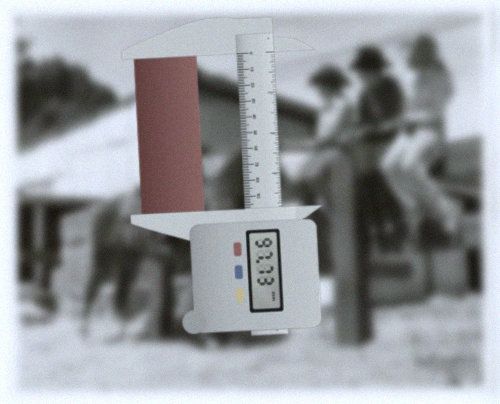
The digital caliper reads 97.73 mm
